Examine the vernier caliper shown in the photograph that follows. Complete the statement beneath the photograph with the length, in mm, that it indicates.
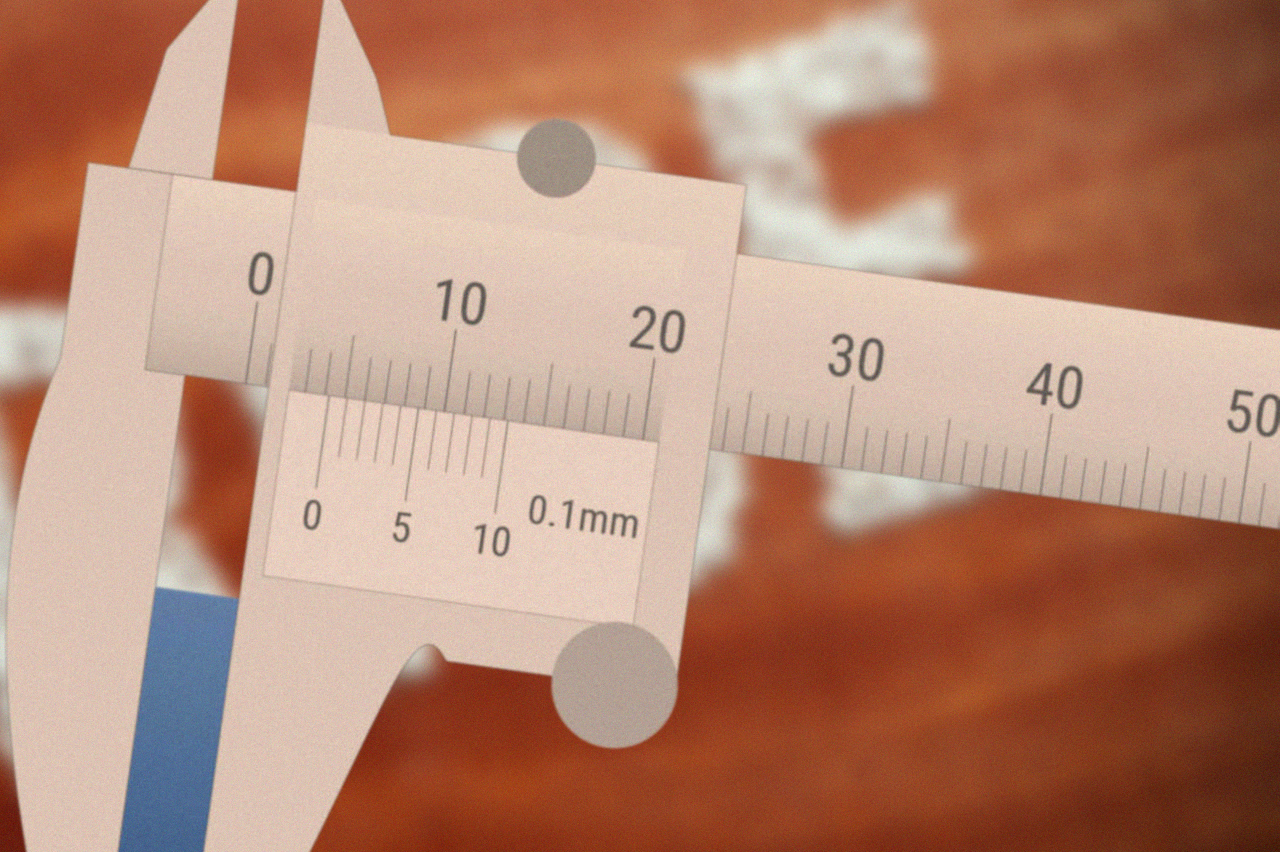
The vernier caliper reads 4.2 mm
